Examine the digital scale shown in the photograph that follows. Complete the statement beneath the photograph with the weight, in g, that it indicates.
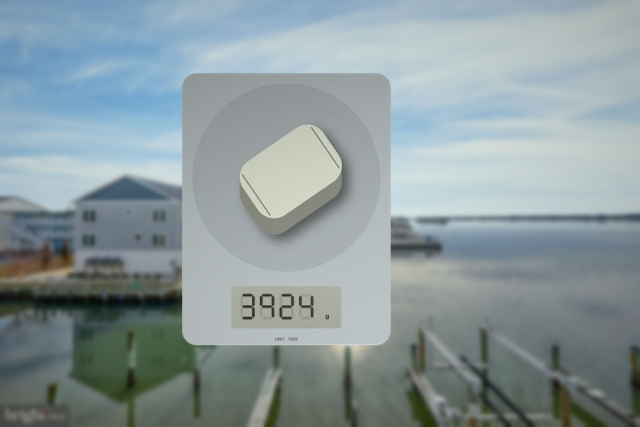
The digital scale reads 3924 g
